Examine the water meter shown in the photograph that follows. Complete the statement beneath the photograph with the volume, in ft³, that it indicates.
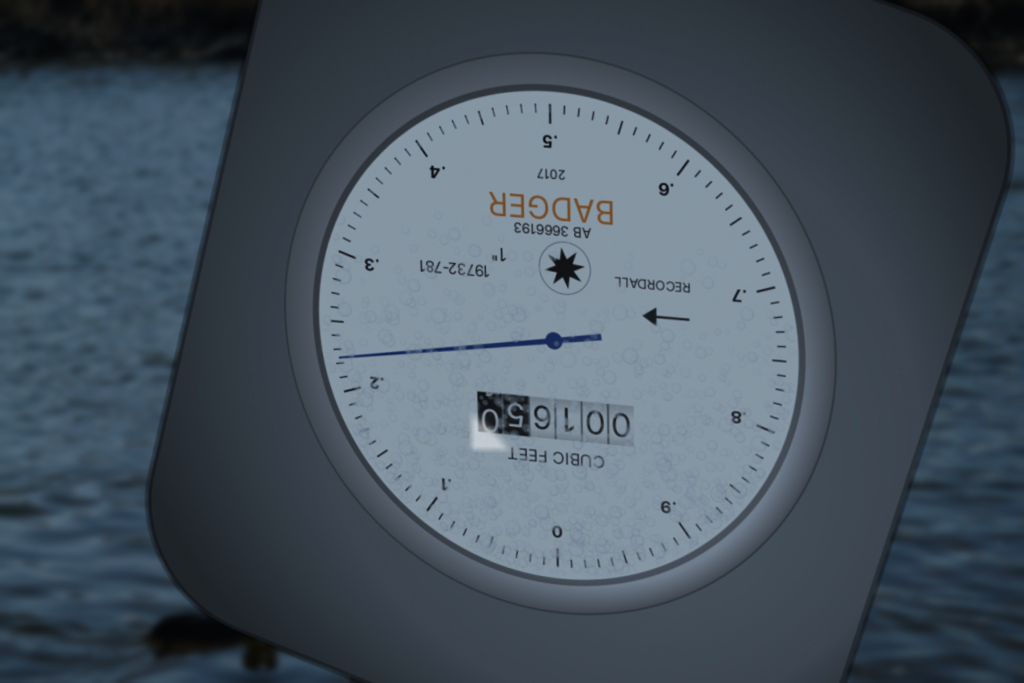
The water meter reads 1650.22 ft³
